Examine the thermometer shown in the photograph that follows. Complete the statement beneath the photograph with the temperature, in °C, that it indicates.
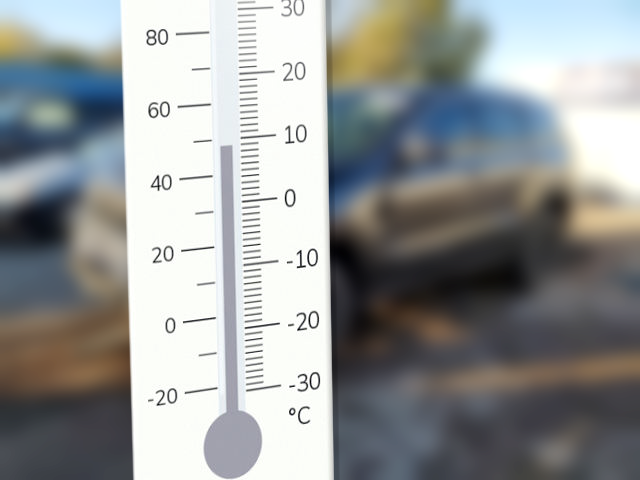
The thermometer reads 9 °C
